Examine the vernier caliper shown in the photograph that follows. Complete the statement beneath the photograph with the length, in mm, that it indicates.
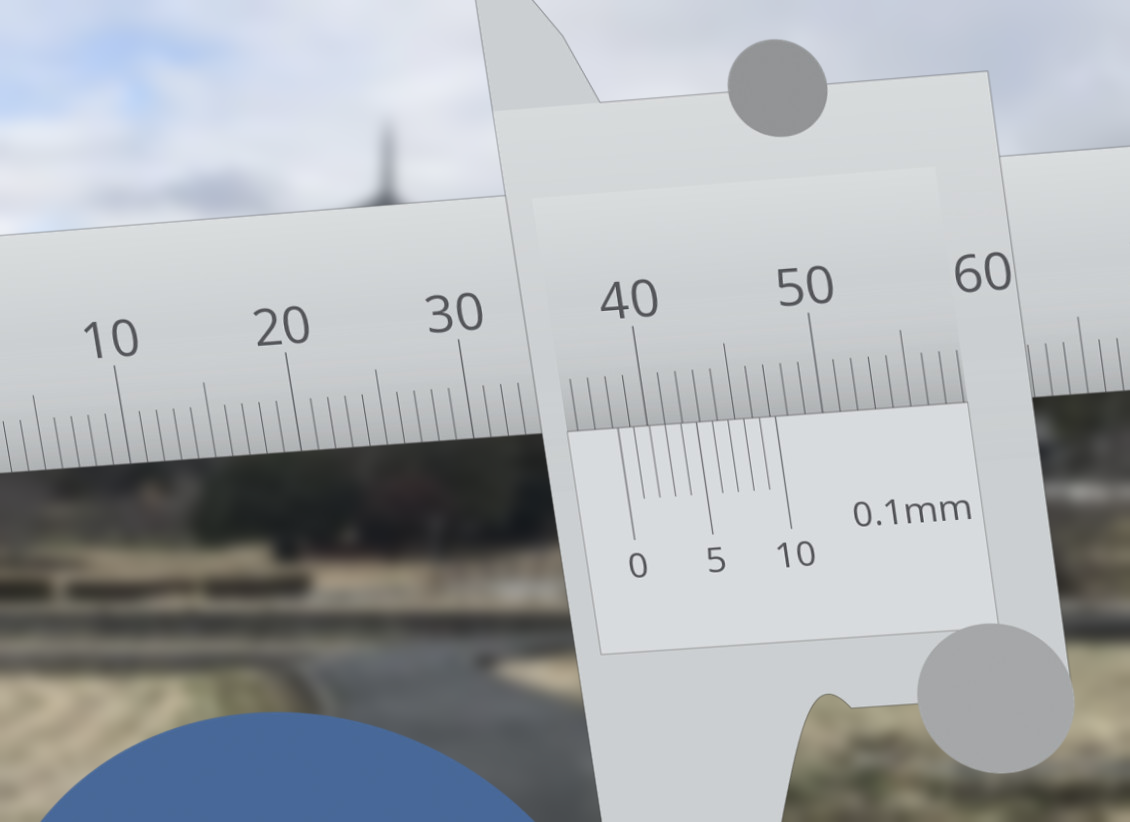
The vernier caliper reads 38.3 mm
